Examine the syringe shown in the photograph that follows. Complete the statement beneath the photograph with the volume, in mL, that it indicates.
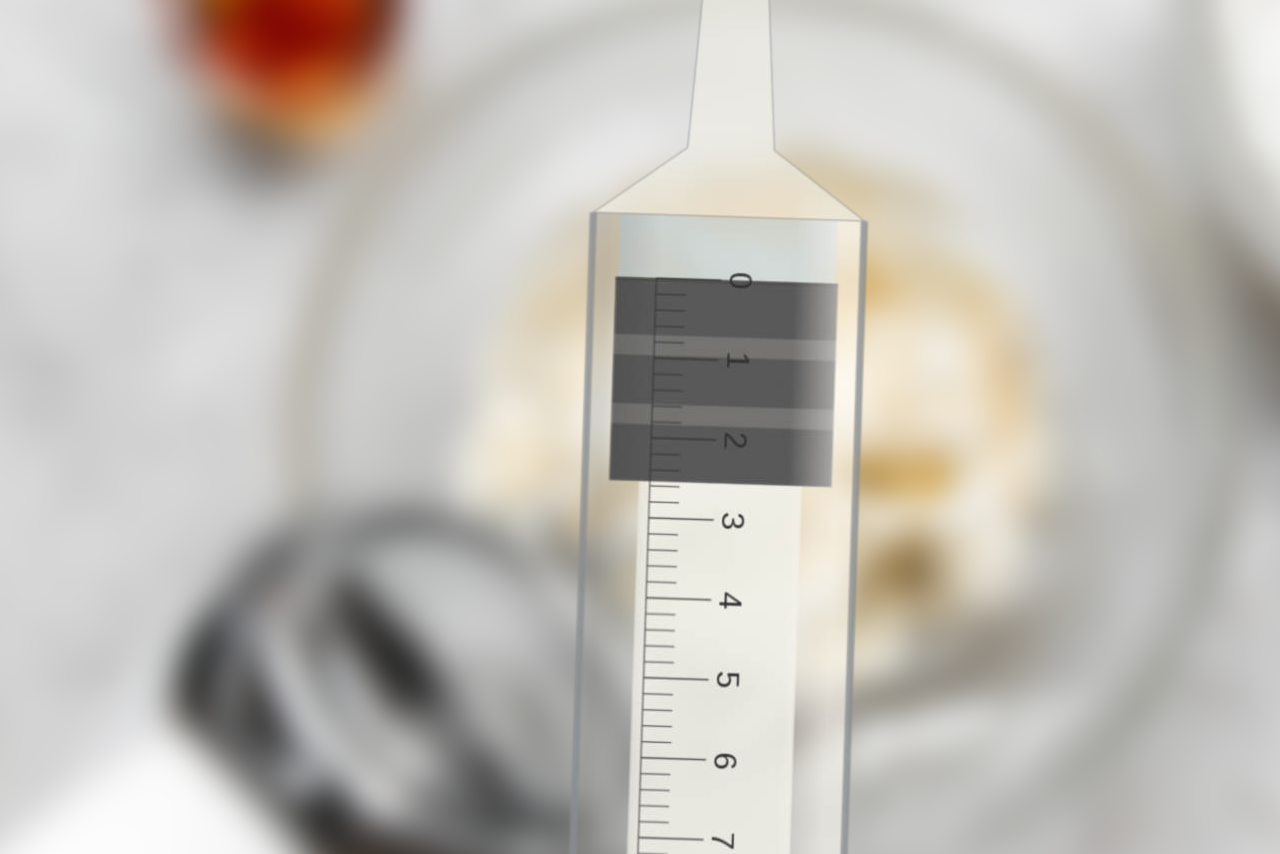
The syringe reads 0 mL
